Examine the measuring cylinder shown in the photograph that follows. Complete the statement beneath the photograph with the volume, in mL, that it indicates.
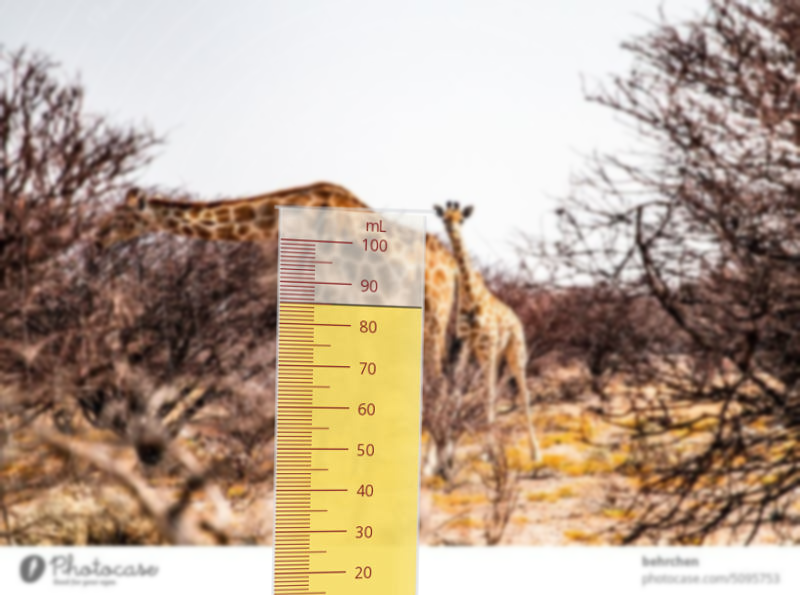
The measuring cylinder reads 85 mL
